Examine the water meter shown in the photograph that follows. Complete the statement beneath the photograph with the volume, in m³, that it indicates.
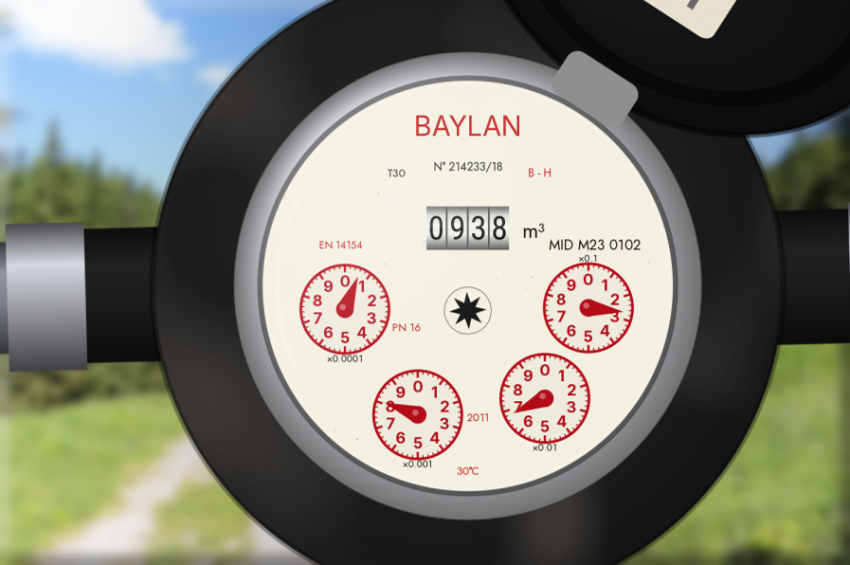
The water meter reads 938.2680 m³
